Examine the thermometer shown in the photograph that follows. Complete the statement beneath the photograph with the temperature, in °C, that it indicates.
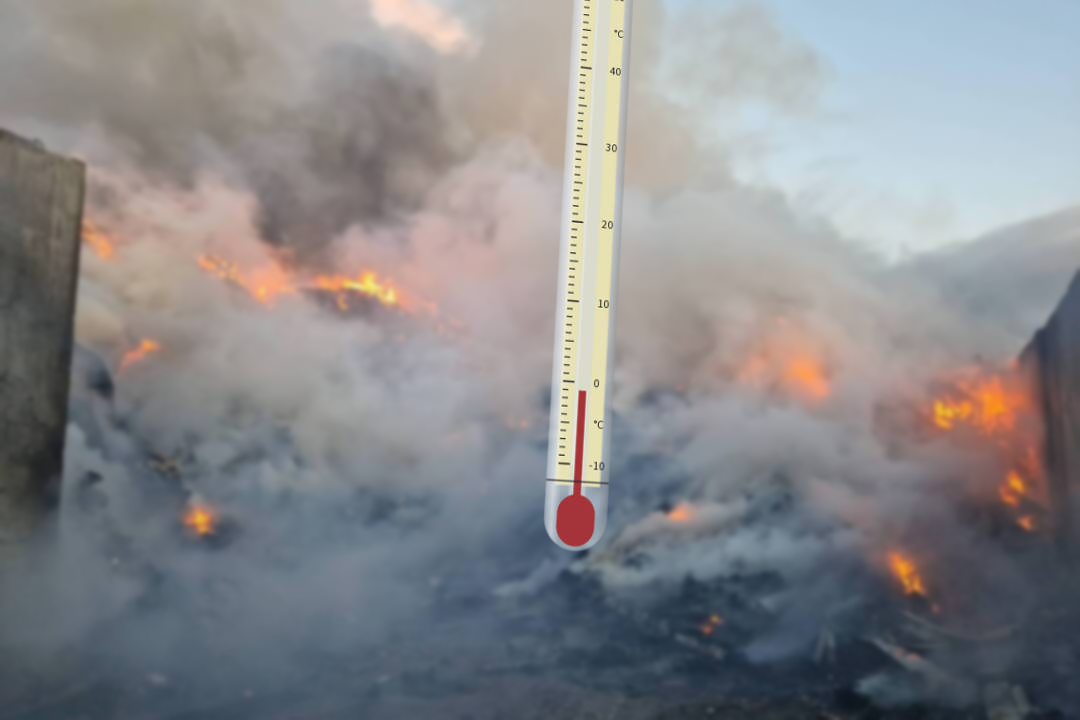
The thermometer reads -1 °C
